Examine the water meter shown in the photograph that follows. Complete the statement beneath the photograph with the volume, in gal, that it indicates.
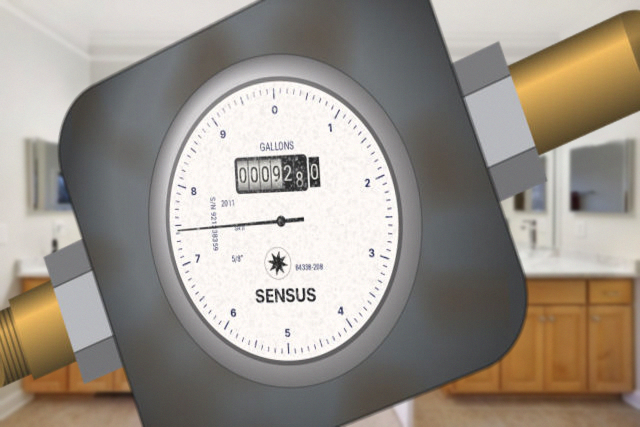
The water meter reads 9277.4 gal
